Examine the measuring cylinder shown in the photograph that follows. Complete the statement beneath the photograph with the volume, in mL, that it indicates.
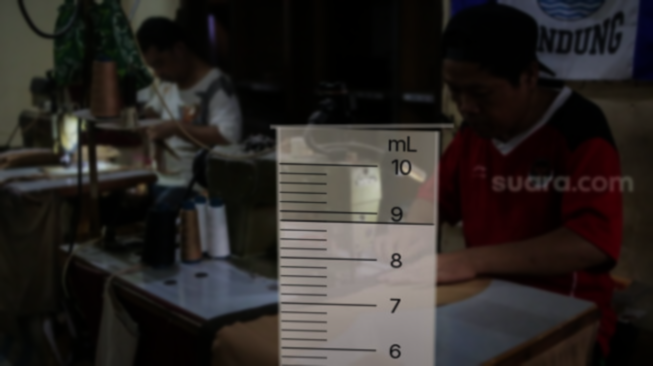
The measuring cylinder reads 8.8 mL
